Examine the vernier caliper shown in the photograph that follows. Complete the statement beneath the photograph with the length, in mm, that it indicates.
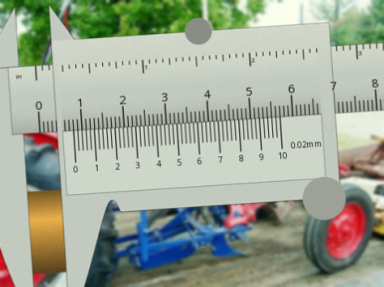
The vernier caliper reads 8.0 mm
